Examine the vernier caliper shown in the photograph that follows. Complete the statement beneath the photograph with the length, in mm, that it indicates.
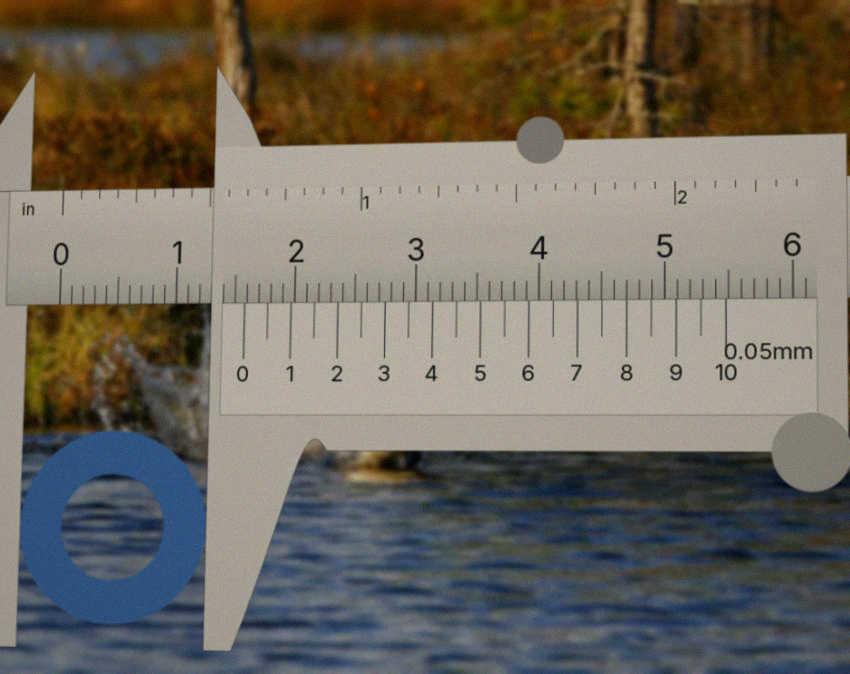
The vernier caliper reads 15.8 mm
